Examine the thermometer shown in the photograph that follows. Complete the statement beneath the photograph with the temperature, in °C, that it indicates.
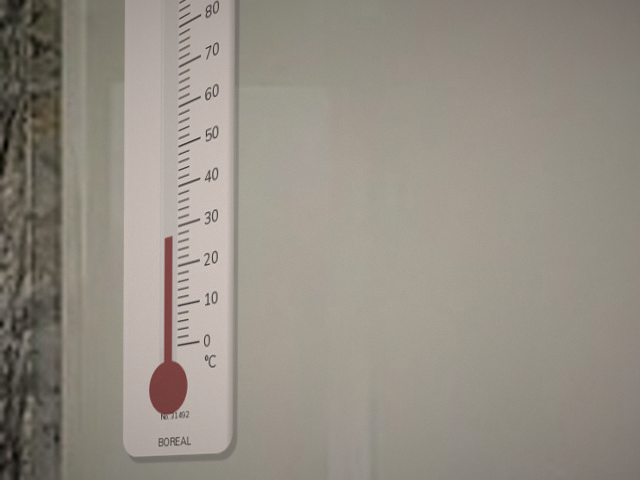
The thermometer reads 28 °C
